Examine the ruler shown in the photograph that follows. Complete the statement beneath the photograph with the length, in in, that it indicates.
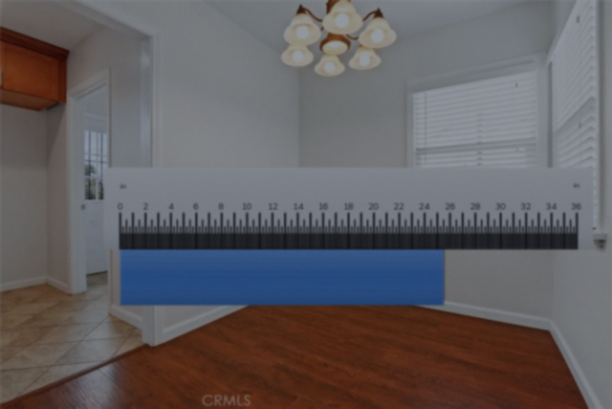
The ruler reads 25.5 in
